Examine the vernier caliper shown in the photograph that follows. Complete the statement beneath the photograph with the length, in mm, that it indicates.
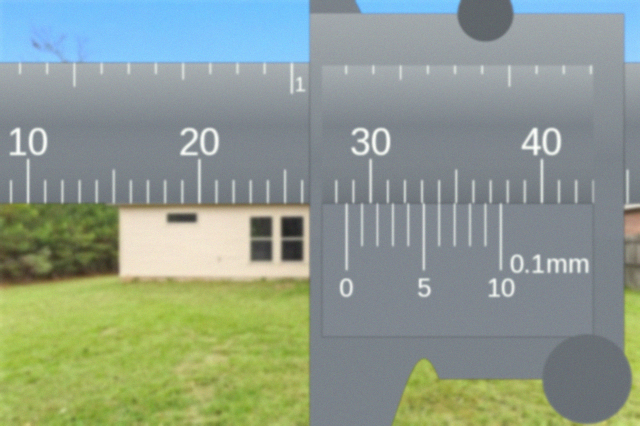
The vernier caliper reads 28.6 mm
